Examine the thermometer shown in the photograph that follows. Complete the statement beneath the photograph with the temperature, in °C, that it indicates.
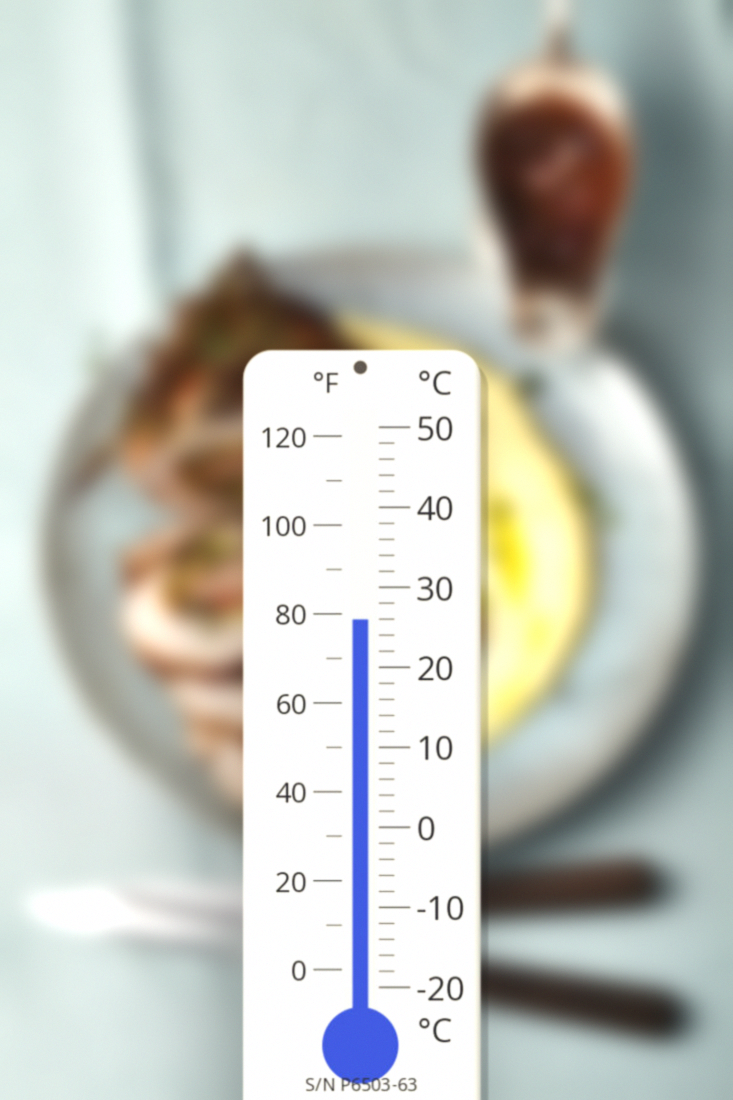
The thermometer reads 26 °C
